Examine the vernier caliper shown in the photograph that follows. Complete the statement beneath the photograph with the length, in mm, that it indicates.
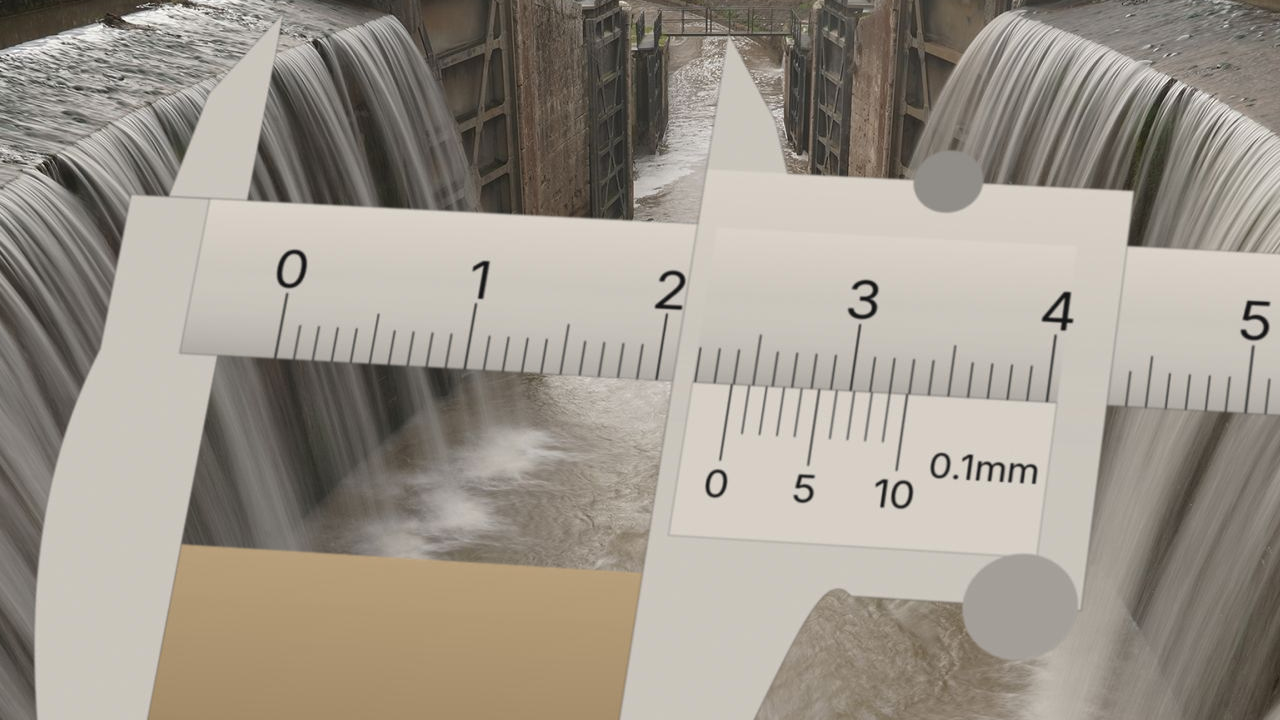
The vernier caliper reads 23.9 mm
